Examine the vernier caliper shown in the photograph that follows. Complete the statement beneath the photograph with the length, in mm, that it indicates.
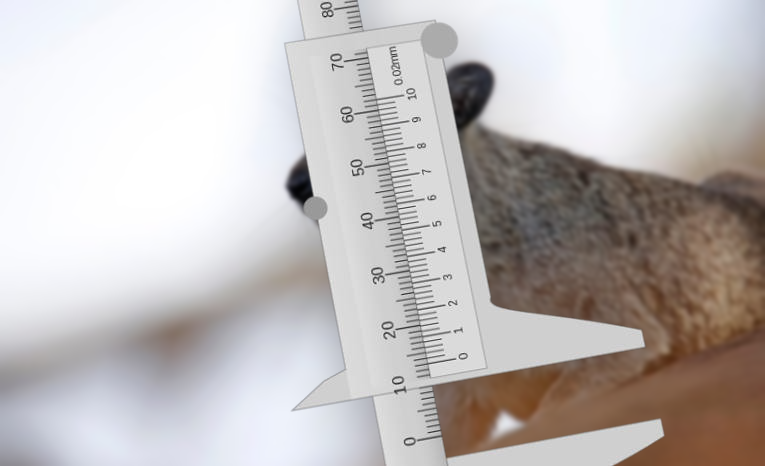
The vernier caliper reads 13.0 mm
